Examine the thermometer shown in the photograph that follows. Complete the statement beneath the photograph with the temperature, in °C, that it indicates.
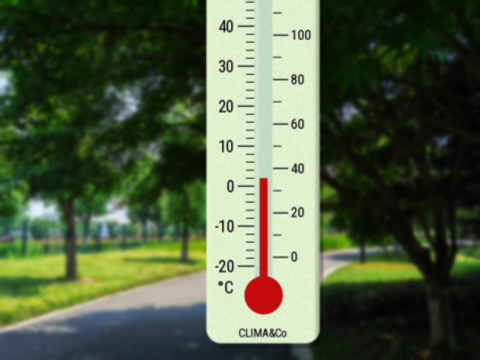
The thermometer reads 2 °C
